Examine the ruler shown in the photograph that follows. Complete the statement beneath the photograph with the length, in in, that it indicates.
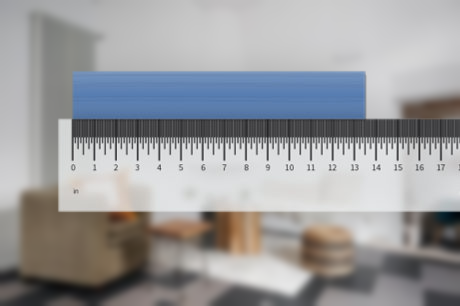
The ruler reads 13.5 in
